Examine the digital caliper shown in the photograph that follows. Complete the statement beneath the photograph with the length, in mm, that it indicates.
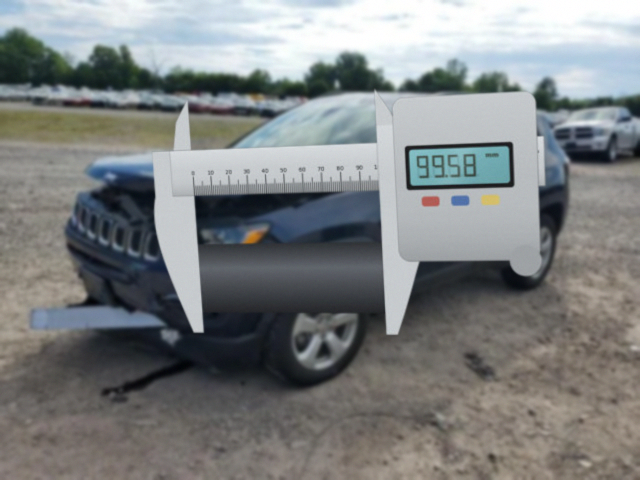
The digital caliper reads 99.58 mm
